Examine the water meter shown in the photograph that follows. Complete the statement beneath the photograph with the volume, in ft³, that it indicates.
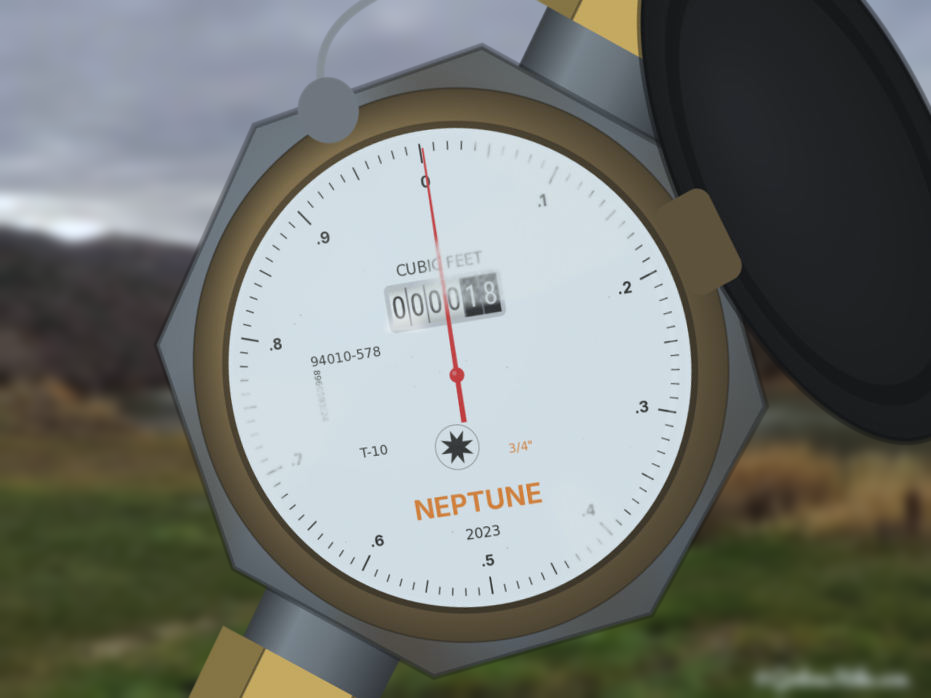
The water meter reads 18.00 ft³
